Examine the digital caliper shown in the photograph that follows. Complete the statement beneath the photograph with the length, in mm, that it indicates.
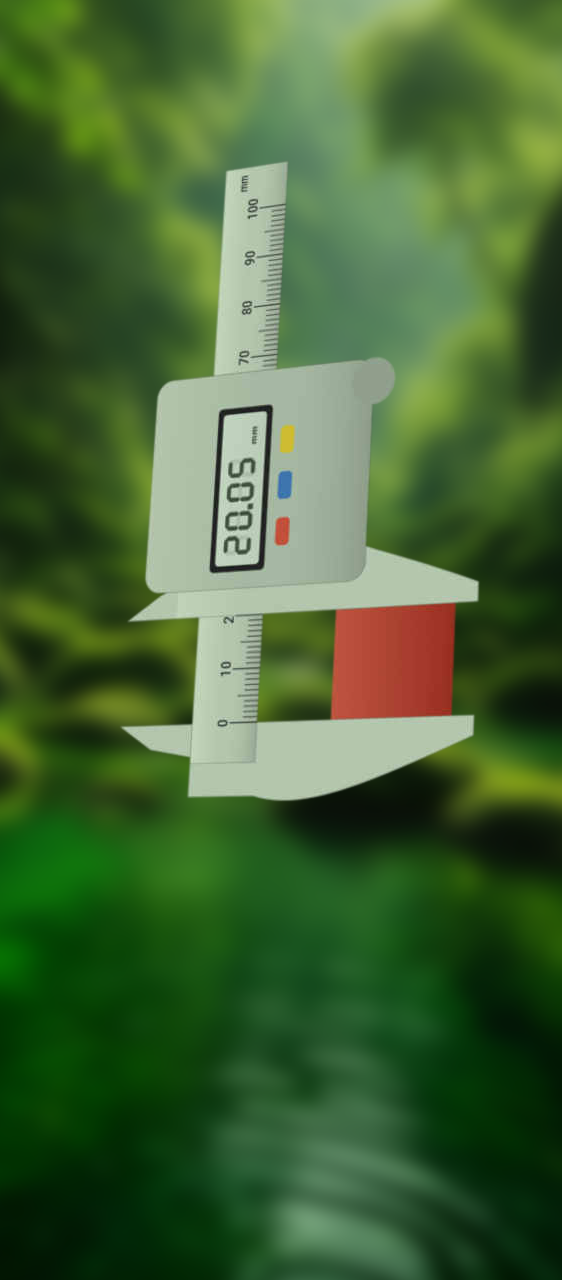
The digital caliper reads 20.05 mm
